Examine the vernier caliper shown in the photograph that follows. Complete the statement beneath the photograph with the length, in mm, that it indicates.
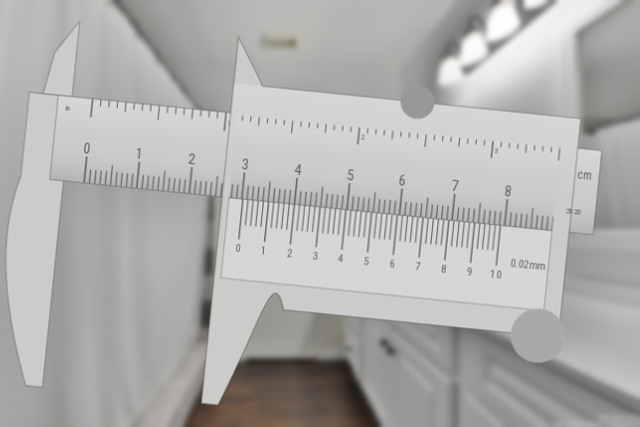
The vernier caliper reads 30.2 mm
